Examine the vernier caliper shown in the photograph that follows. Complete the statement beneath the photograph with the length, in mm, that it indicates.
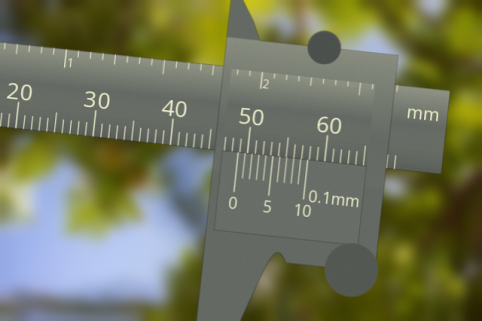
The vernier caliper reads 48.8 mm
